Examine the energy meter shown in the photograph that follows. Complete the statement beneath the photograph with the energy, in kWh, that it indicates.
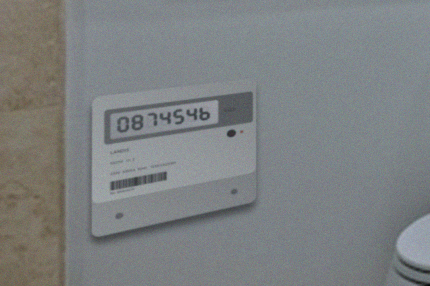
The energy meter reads 874546 kWh
